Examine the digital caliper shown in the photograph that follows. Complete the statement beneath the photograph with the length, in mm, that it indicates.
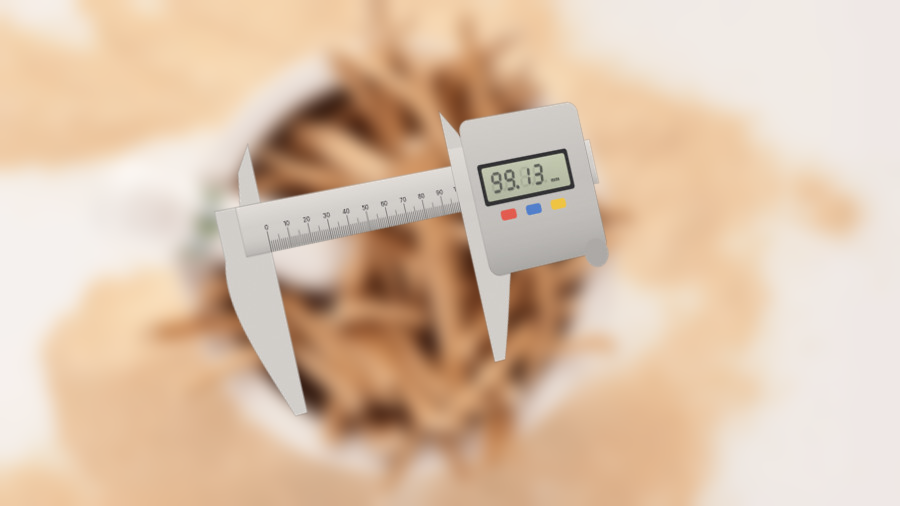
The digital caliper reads 99.13 mm
